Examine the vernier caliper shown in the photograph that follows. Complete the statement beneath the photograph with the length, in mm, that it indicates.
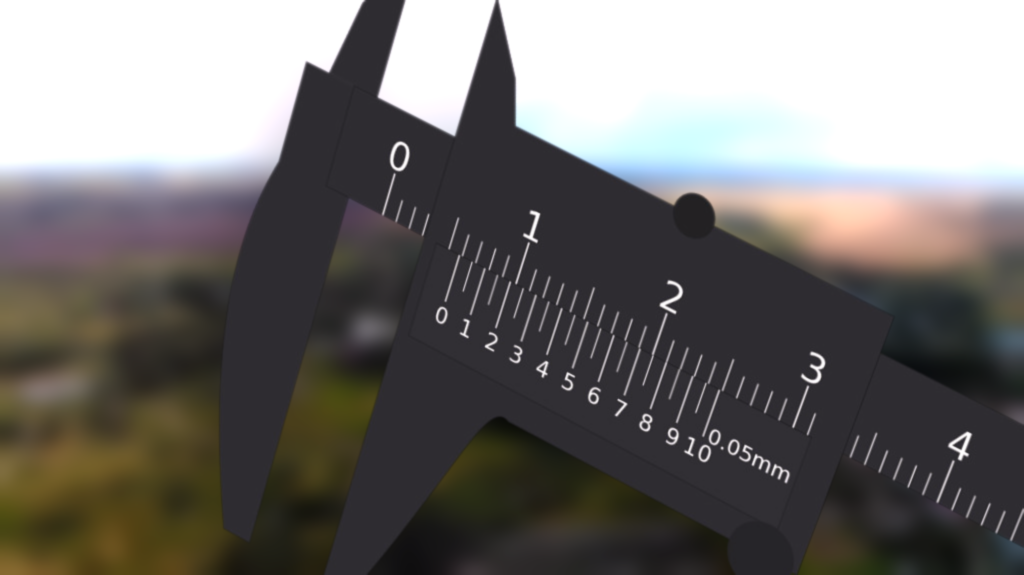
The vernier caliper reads 5.8 mm
